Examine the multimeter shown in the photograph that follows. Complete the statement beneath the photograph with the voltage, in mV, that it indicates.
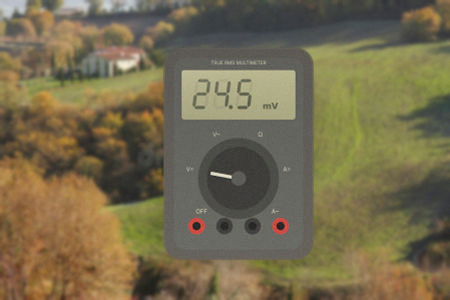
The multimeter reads 24.5 mV
